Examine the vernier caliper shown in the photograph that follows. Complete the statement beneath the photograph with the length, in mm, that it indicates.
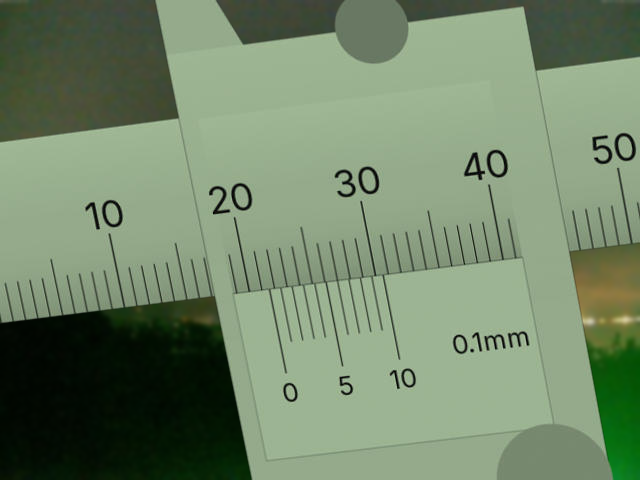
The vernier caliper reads 21.6 mm
